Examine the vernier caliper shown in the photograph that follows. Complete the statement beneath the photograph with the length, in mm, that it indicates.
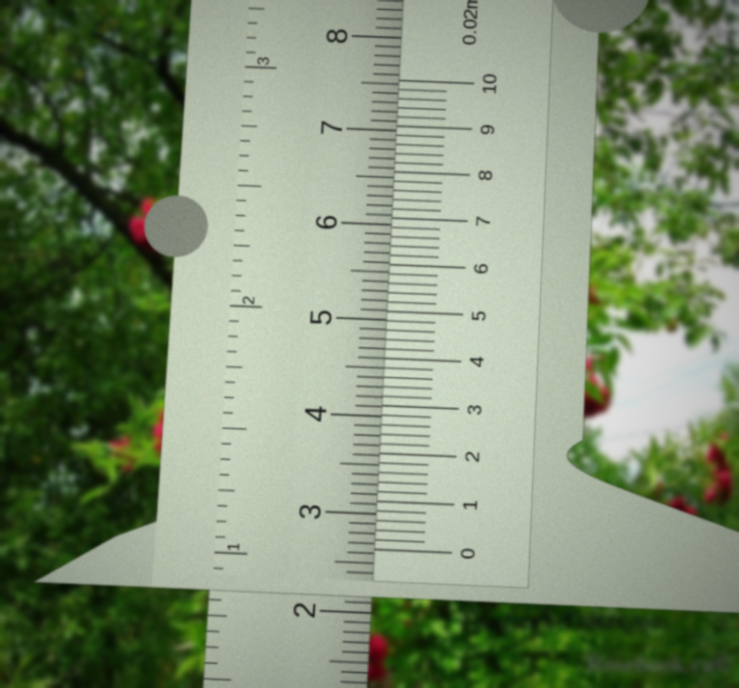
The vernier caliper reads 26.4 mm
